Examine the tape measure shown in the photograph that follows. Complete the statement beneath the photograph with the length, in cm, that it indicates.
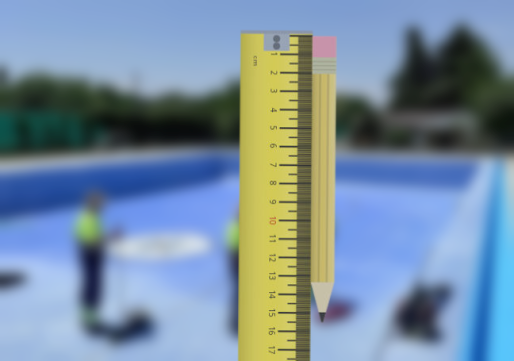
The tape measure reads 15.5 cm
